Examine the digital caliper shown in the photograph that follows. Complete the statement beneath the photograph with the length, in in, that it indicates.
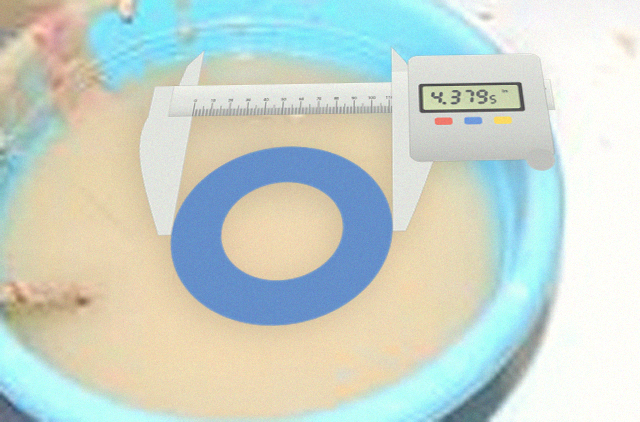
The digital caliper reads 4.3795 in
